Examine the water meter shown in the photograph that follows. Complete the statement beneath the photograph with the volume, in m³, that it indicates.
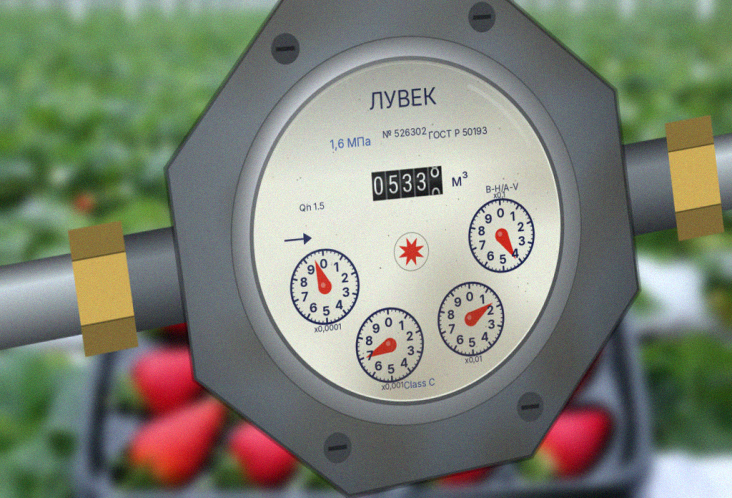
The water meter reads 5338.4169 m³
